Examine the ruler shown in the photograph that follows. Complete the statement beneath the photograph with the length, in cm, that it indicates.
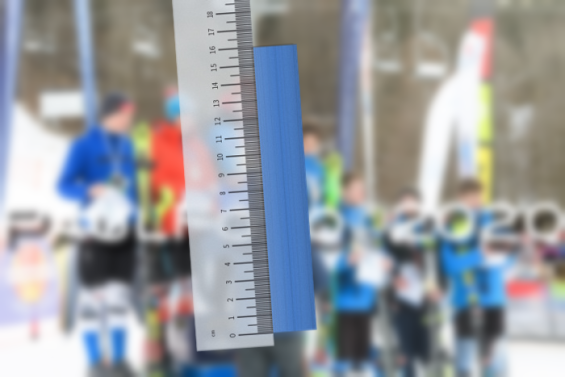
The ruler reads 16 cm
